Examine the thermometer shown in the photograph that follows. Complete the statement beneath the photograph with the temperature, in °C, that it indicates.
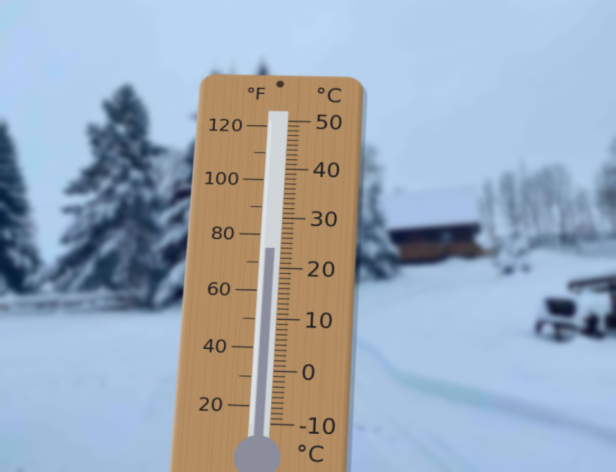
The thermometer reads 24 °C
